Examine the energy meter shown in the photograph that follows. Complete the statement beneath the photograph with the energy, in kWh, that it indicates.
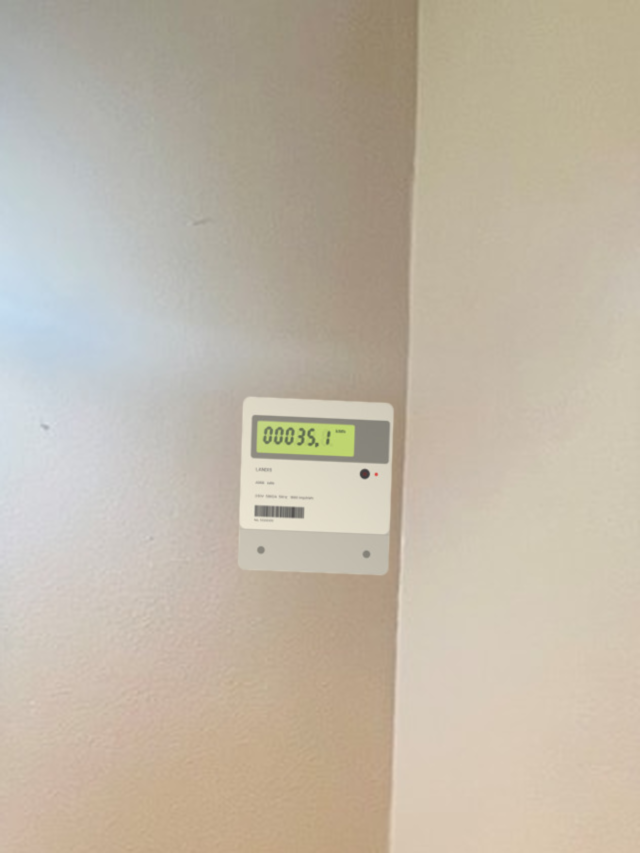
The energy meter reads 35.1 kWh
